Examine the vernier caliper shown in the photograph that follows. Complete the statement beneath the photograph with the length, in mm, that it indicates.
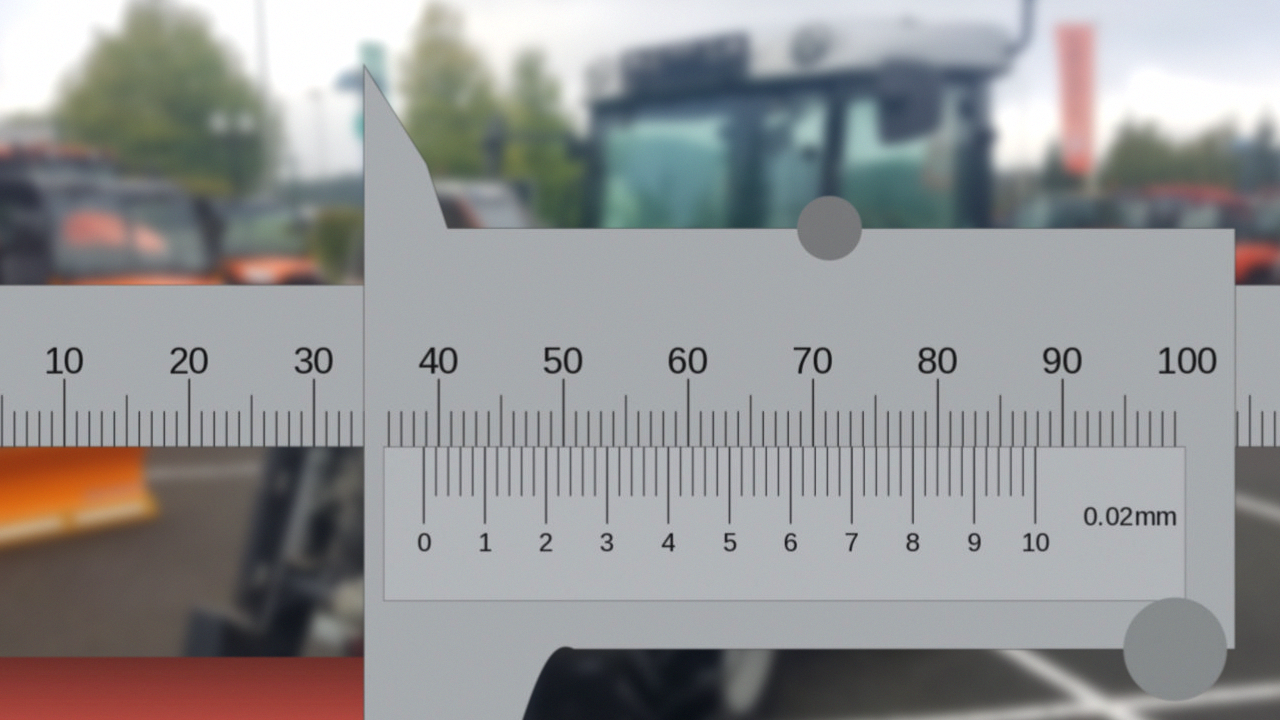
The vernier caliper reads 38.8 mm
